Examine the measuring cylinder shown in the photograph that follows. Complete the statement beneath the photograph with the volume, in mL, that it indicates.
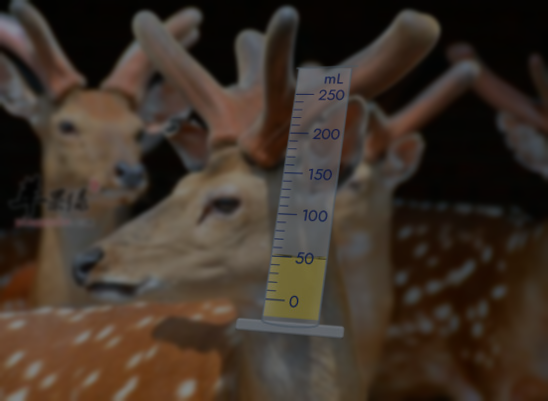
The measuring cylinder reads 50 mL
